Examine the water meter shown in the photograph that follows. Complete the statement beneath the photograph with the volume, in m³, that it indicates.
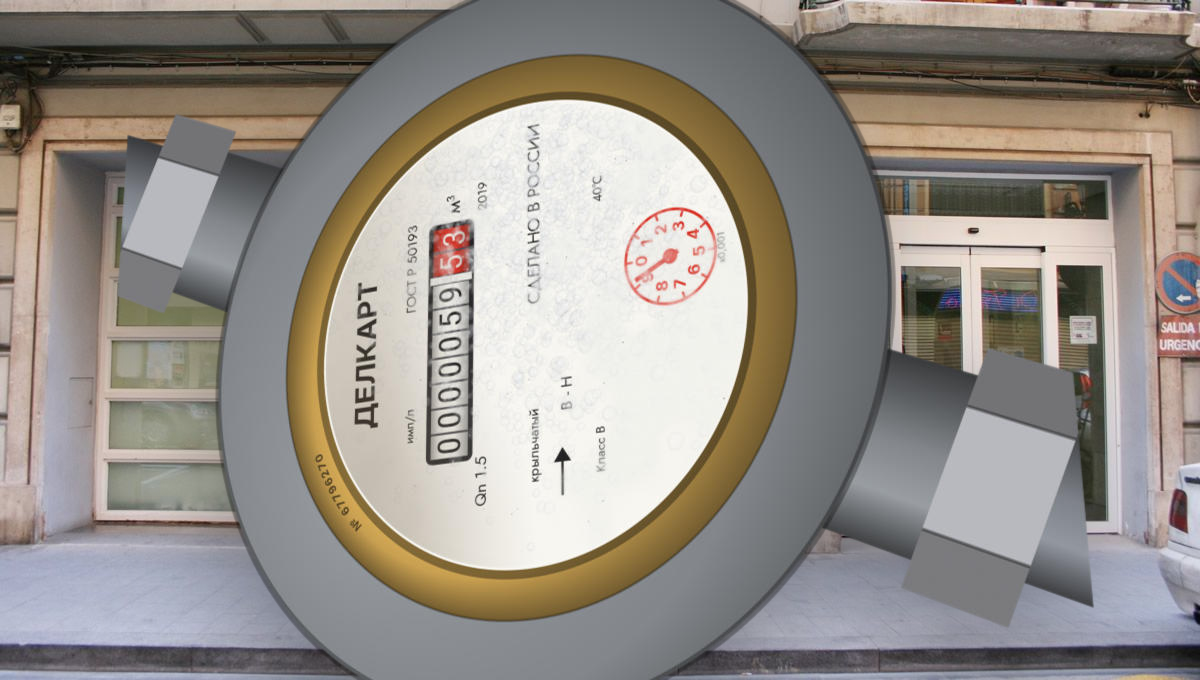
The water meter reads 59.529 m³
